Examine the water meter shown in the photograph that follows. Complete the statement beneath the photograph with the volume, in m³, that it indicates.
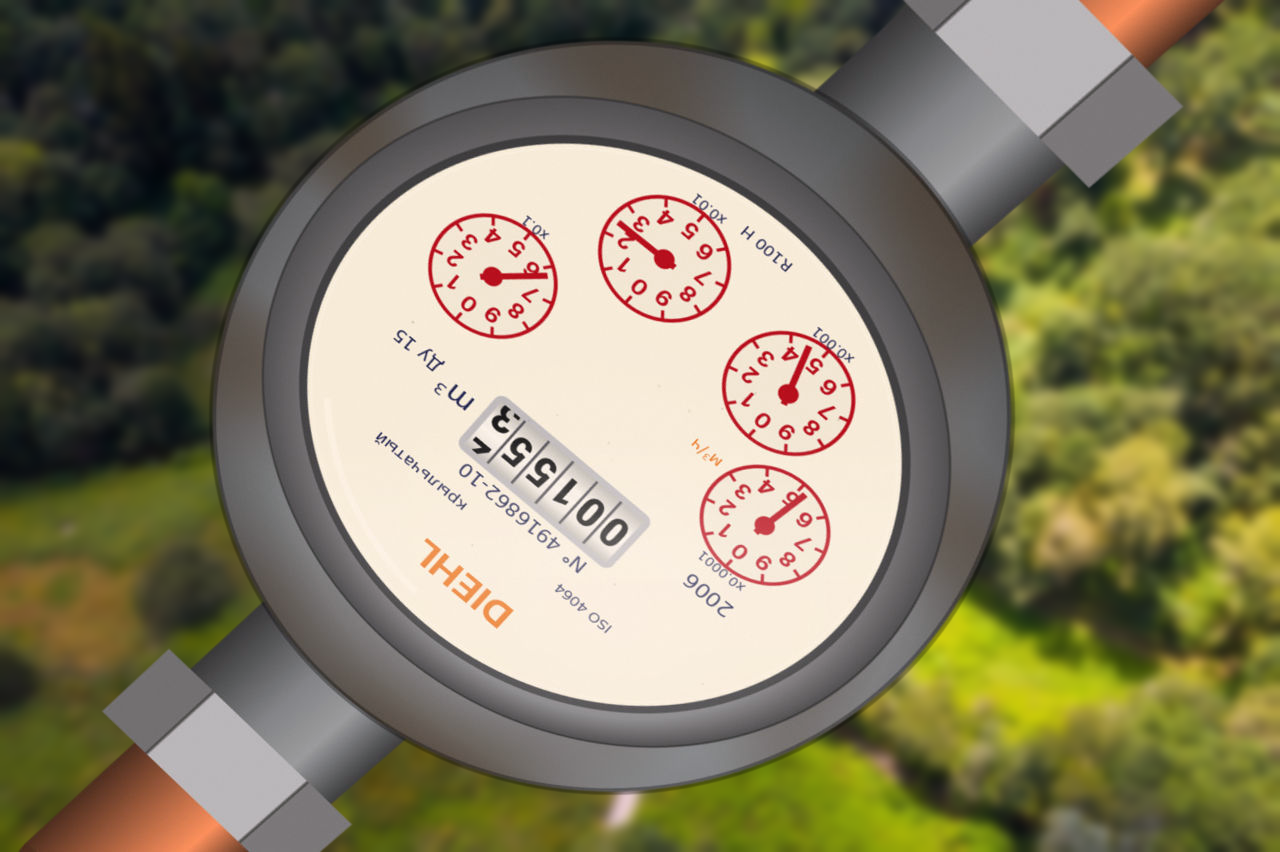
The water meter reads 1552.6245 m³
